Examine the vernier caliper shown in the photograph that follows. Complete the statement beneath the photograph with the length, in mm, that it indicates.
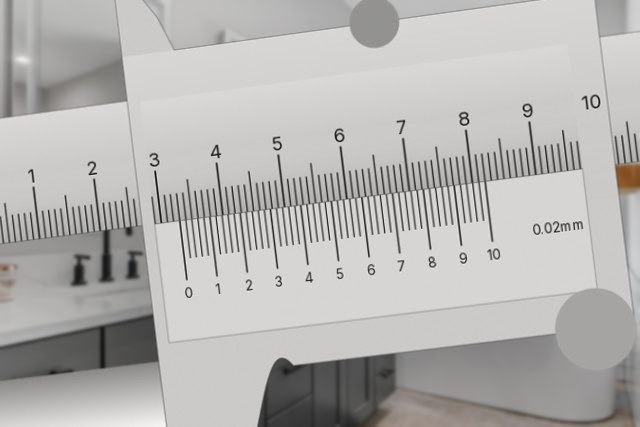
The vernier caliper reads 33.0 mm
